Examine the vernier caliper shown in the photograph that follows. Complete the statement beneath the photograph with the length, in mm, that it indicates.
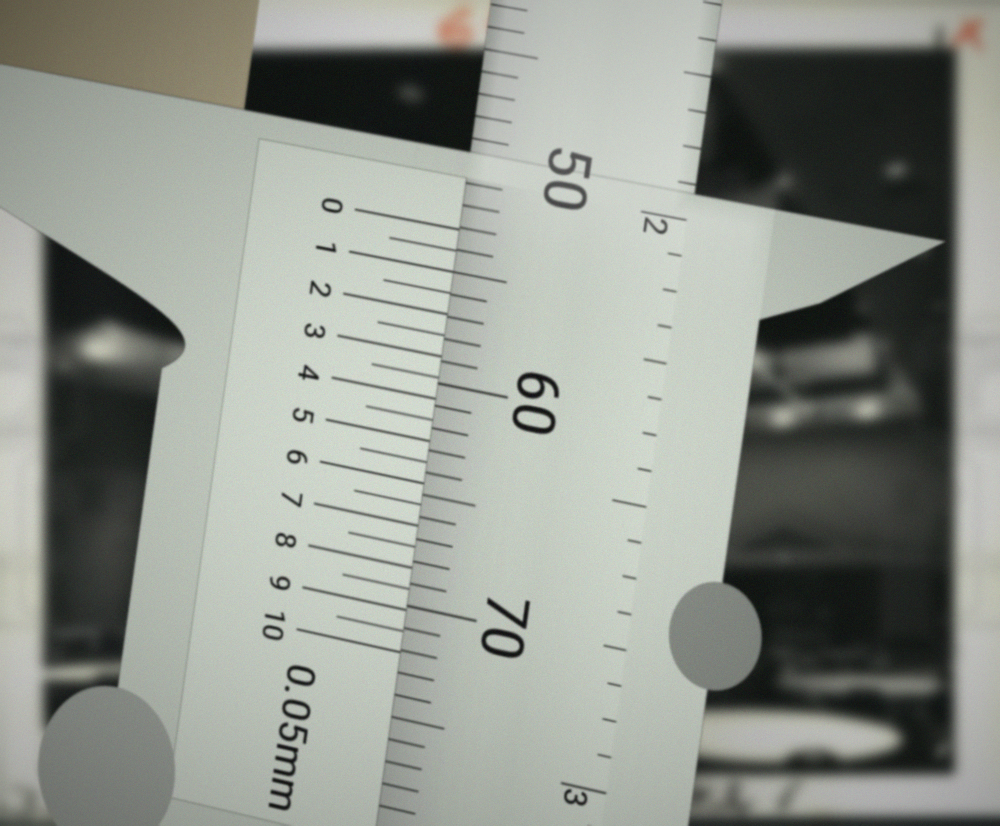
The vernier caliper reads 53.1 mm
